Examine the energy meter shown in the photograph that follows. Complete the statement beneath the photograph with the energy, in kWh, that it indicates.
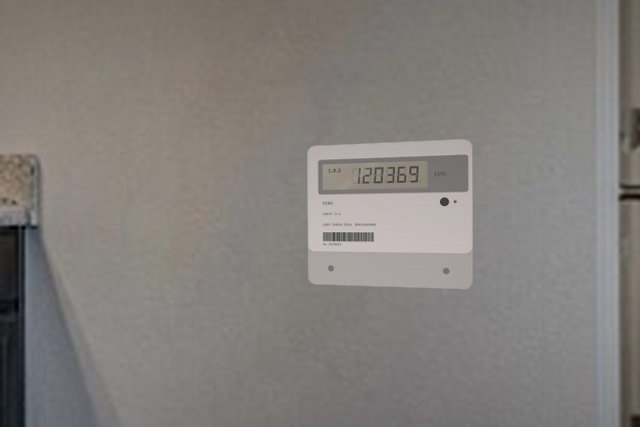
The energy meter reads 120369 kWh
